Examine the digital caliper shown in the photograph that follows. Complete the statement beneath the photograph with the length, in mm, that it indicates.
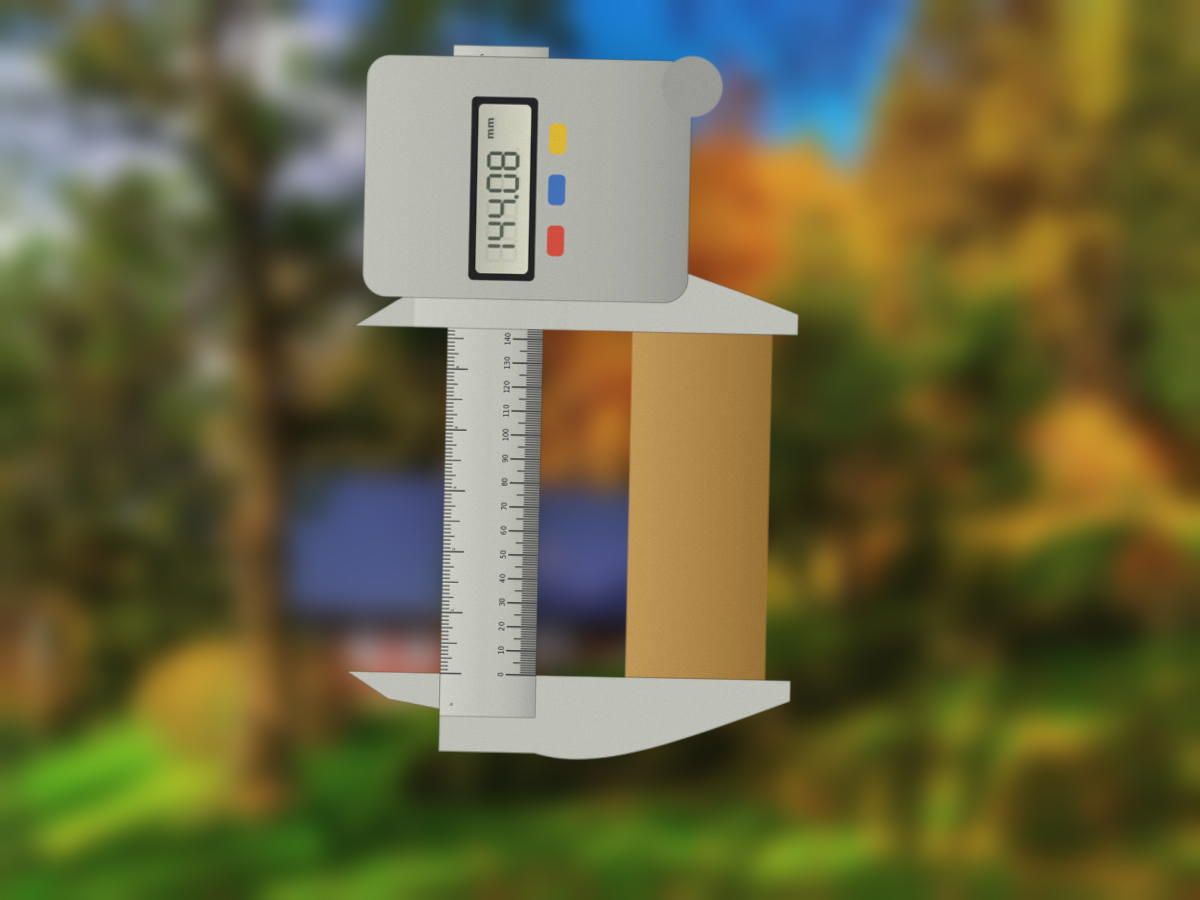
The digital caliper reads 144.08 mm
